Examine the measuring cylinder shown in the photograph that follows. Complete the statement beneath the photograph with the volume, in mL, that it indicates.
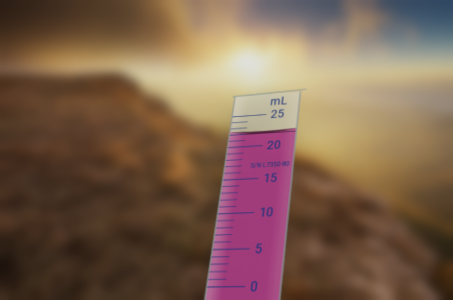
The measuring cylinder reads 22 mL
